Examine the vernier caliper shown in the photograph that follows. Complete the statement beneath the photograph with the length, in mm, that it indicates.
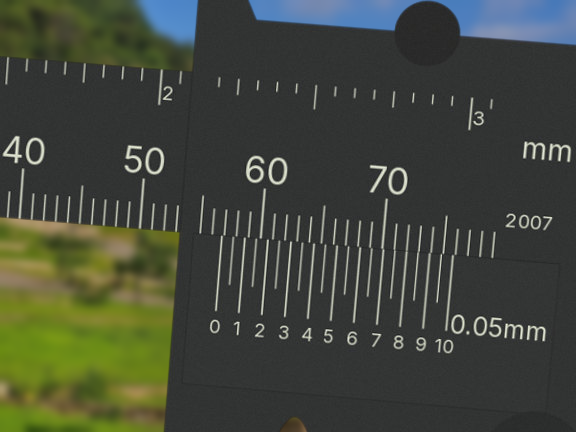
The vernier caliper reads 56.8 mm
